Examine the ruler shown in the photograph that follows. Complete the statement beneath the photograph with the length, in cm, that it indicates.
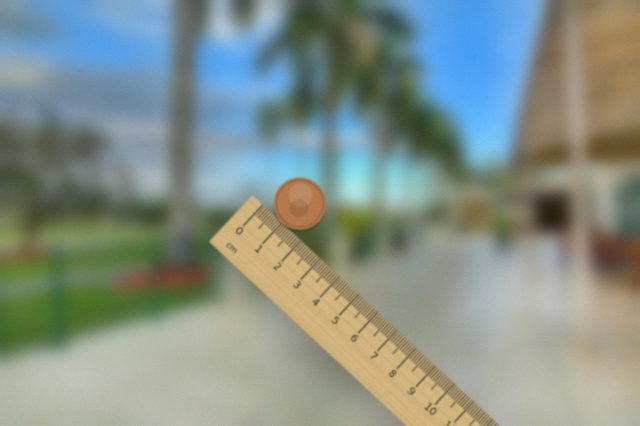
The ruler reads 2 cm
